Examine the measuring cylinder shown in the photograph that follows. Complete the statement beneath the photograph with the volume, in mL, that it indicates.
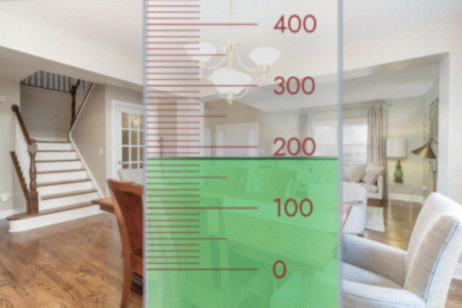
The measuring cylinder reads 180 mL
